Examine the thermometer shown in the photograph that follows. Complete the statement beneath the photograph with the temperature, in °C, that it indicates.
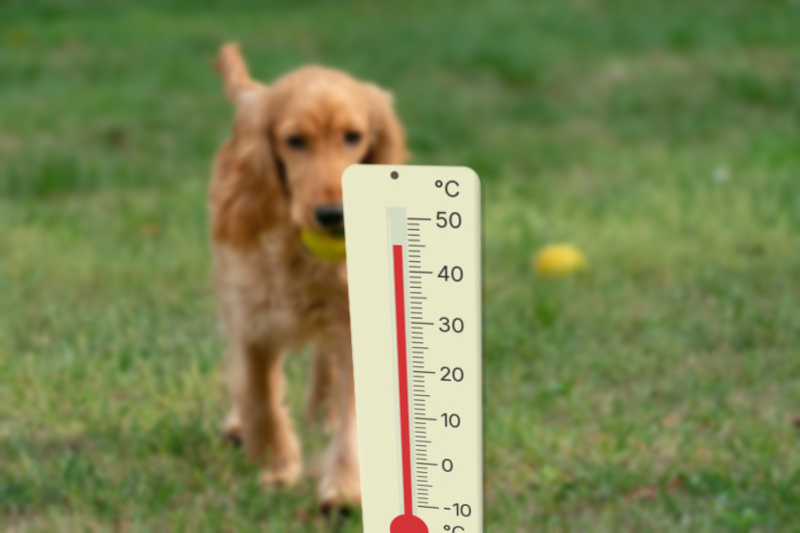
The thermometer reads 45 °C
